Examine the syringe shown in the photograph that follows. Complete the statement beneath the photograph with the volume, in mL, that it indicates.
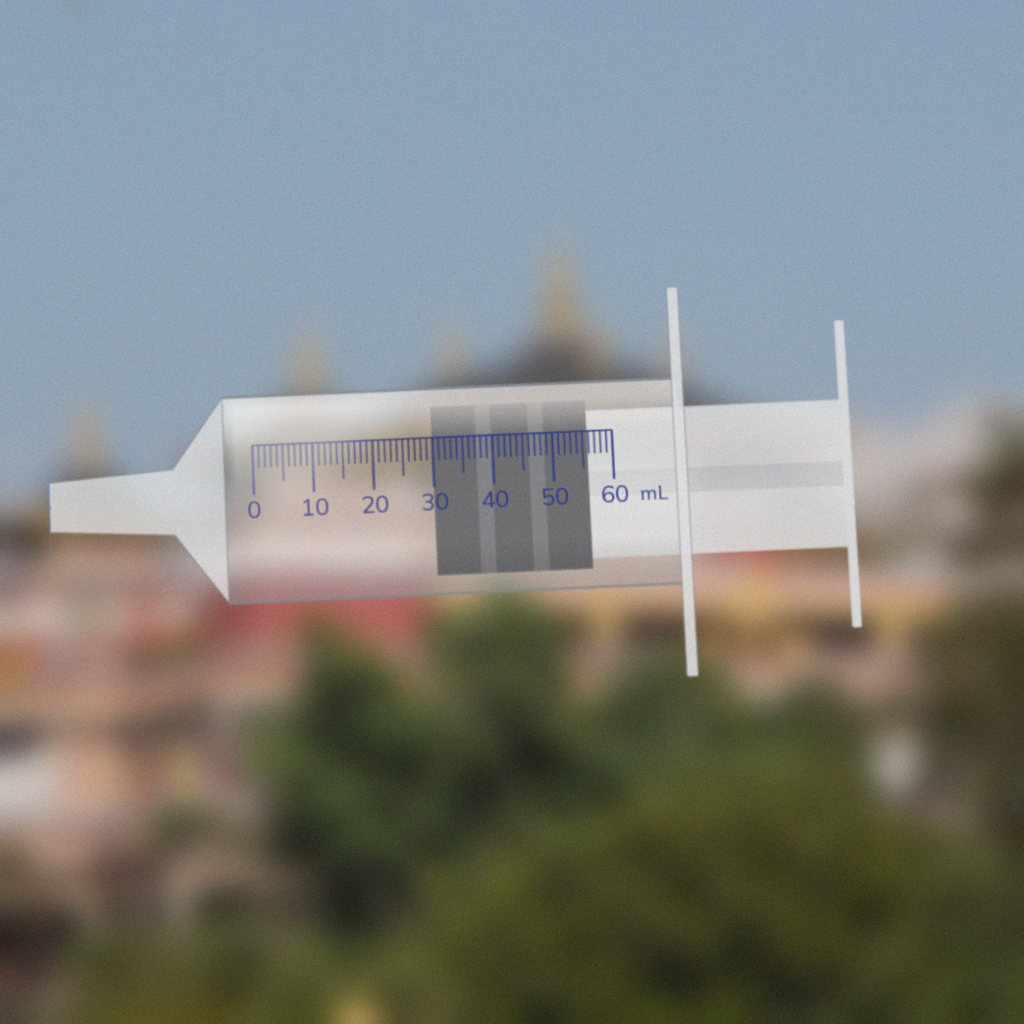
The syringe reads 30 mL
